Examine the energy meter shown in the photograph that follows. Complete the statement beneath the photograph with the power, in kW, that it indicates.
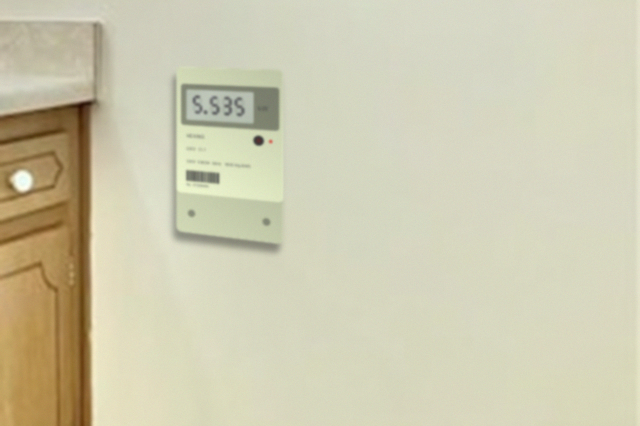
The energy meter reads 5.535 kW
